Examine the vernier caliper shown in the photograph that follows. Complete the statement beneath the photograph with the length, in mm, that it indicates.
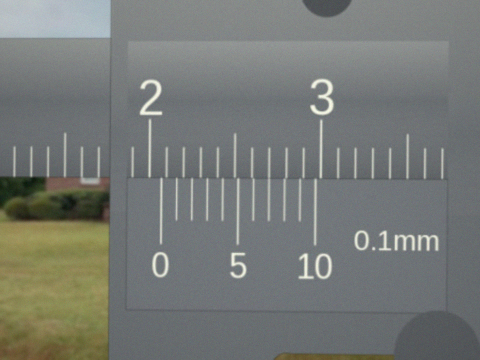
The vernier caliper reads 20.7 mm
